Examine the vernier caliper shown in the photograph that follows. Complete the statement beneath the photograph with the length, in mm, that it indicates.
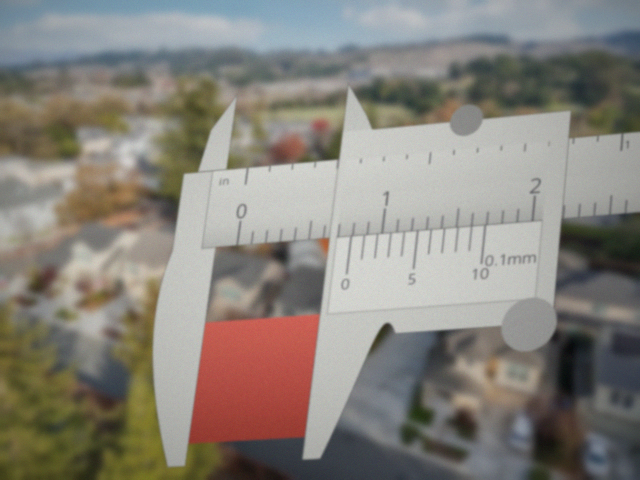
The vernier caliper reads 7.9 mm
